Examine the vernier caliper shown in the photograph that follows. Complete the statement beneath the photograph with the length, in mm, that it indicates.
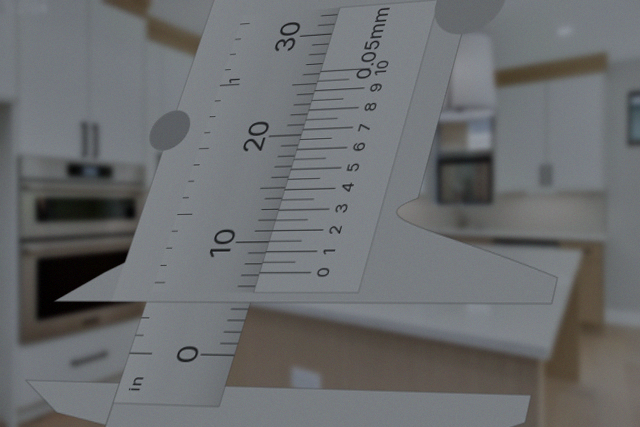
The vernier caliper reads 7.2 mm
